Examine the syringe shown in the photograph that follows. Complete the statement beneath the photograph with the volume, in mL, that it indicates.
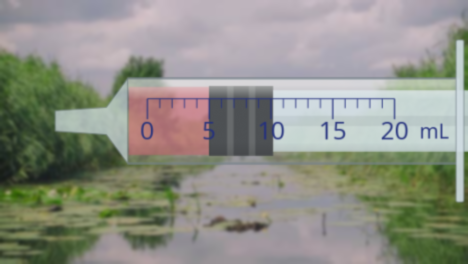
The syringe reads 5 mL
